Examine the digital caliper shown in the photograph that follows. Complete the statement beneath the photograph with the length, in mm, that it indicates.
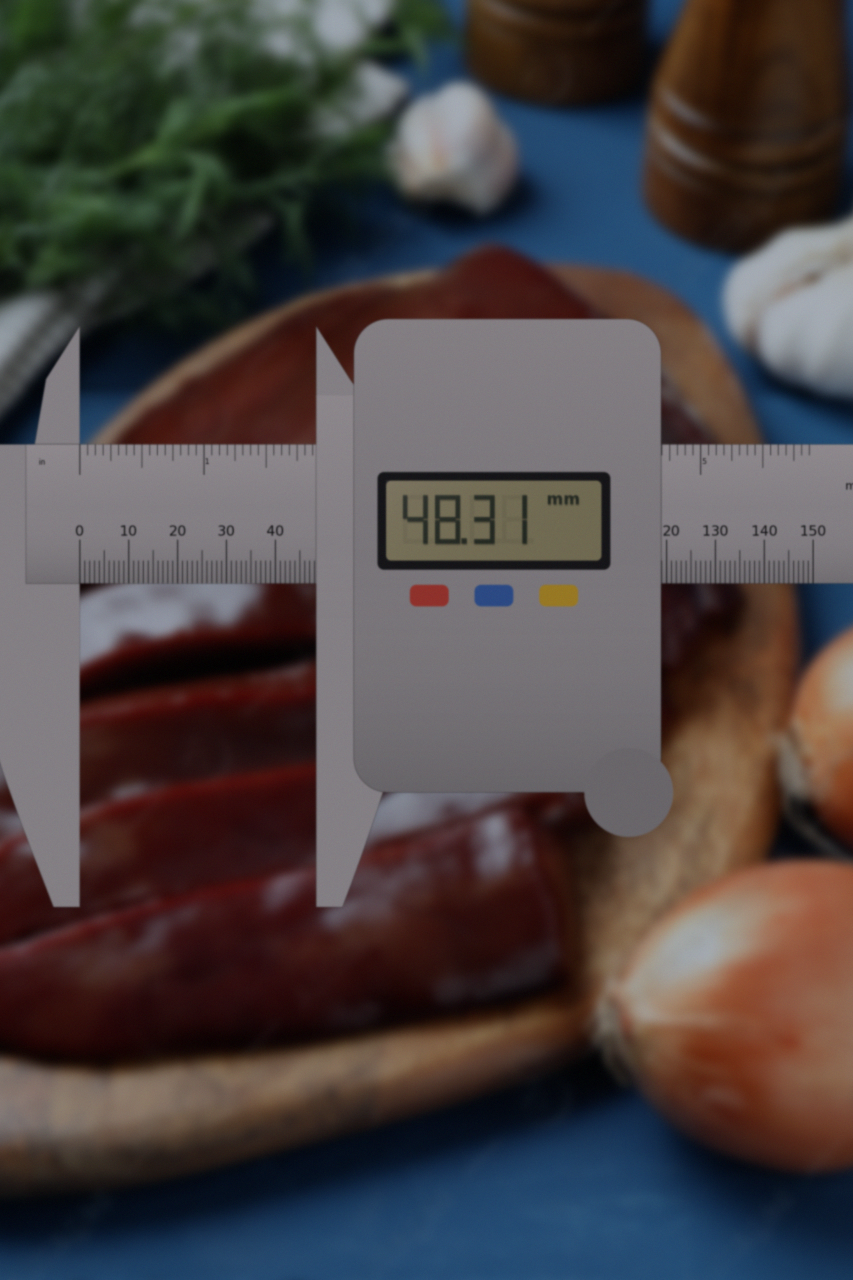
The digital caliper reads 48.31 mm
